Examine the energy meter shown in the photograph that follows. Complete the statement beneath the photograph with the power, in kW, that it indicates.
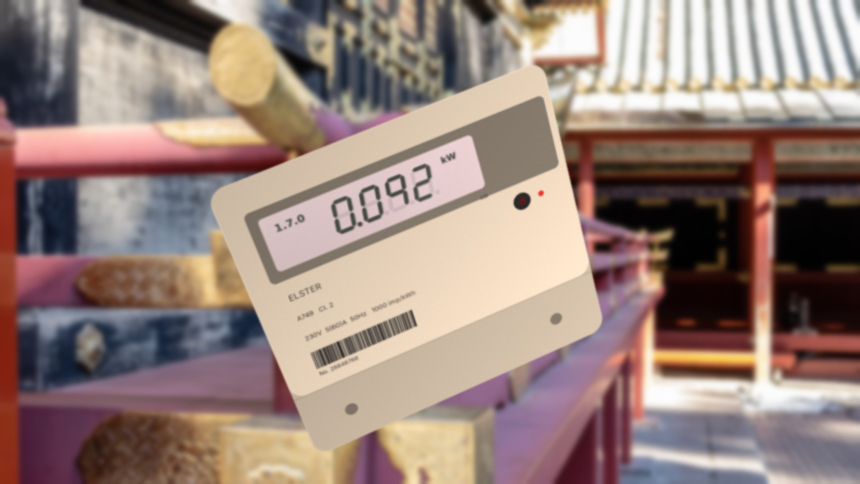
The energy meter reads 0.092 kW
